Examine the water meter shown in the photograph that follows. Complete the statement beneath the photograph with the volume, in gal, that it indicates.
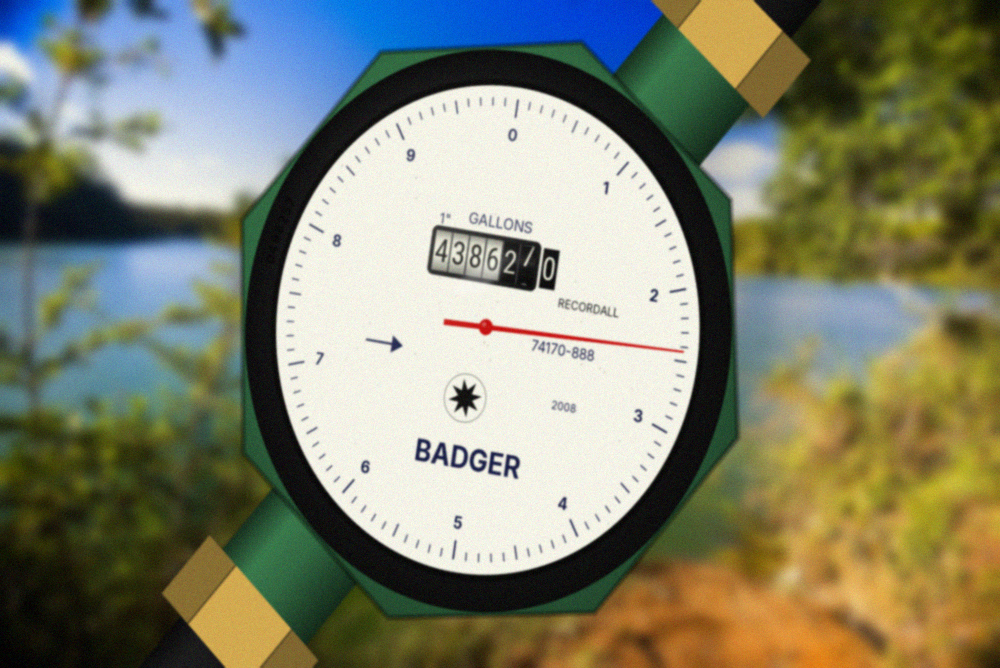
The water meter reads 4386272.4 gal
